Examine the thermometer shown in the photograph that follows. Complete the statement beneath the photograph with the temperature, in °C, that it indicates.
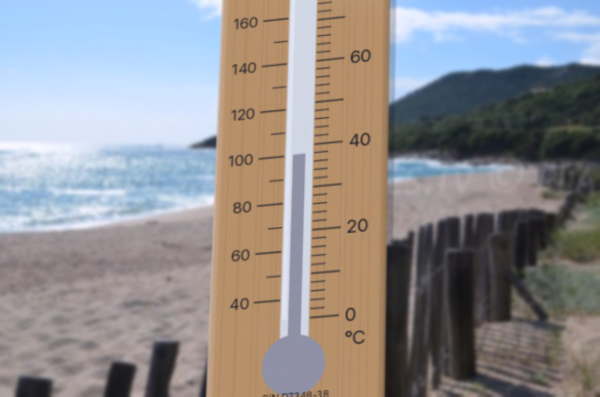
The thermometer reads 38 °C
